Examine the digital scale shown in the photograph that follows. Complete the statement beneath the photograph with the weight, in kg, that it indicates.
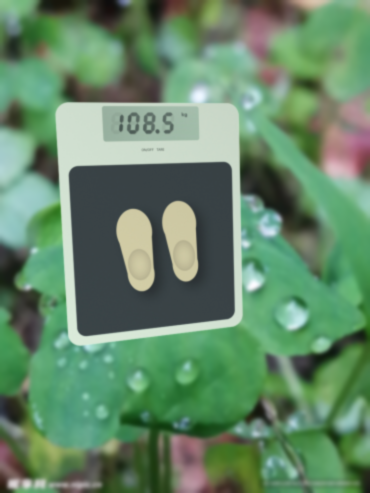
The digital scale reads 108.5 kg
